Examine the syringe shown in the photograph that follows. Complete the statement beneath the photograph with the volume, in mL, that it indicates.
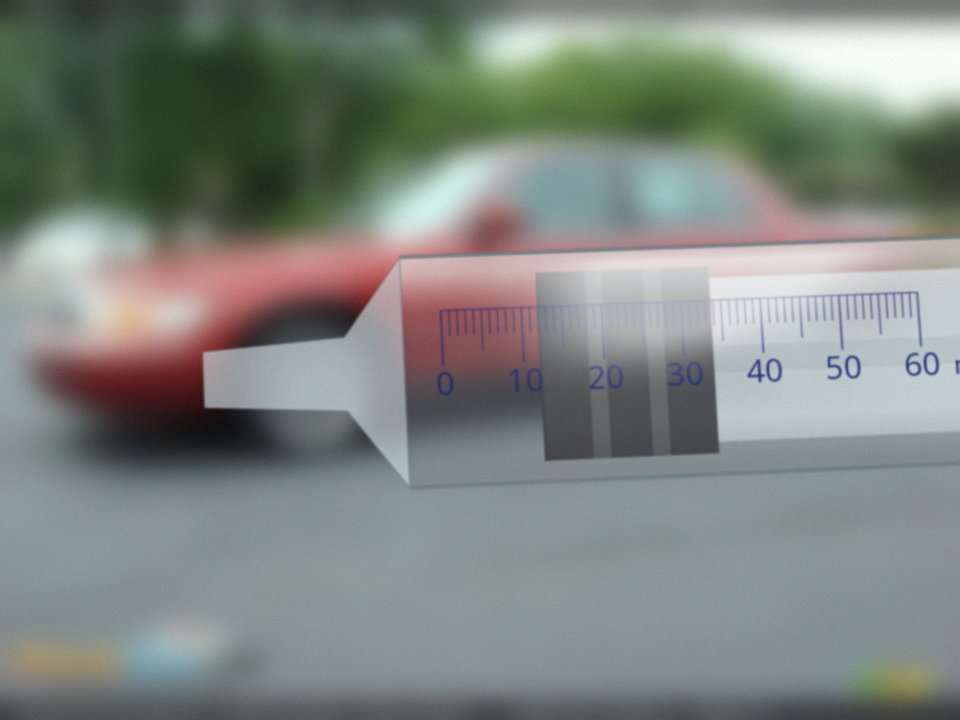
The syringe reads 12 mL
